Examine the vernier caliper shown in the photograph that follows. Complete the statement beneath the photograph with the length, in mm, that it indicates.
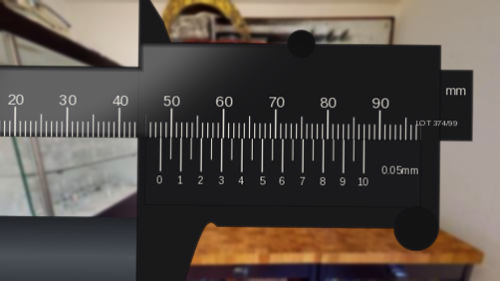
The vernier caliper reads 48.0 mm
